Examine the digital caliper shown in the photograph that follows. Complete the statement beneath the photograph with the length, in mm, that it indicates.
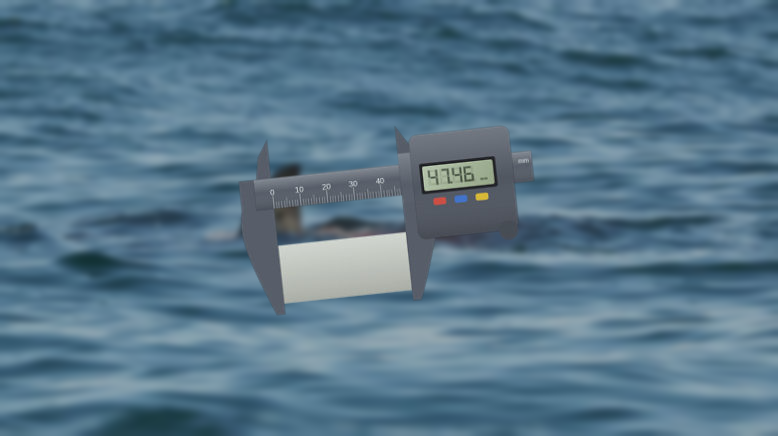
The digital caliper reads 47.46 mm
